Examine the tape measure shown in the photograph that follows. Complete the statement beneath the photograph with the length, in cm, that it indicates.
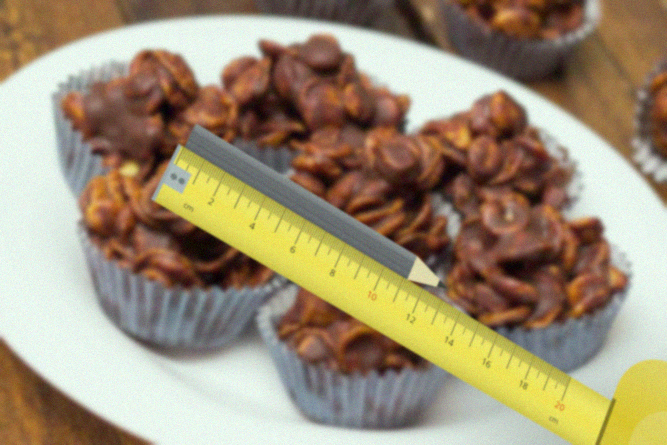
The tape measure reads 13 cm
